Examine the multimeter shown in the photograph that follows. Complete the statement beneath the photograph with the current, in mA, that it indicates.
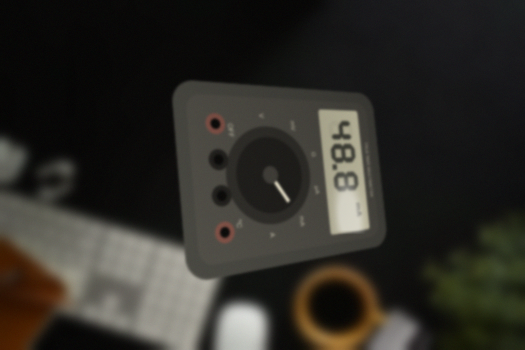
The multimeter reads 48.8 mA
